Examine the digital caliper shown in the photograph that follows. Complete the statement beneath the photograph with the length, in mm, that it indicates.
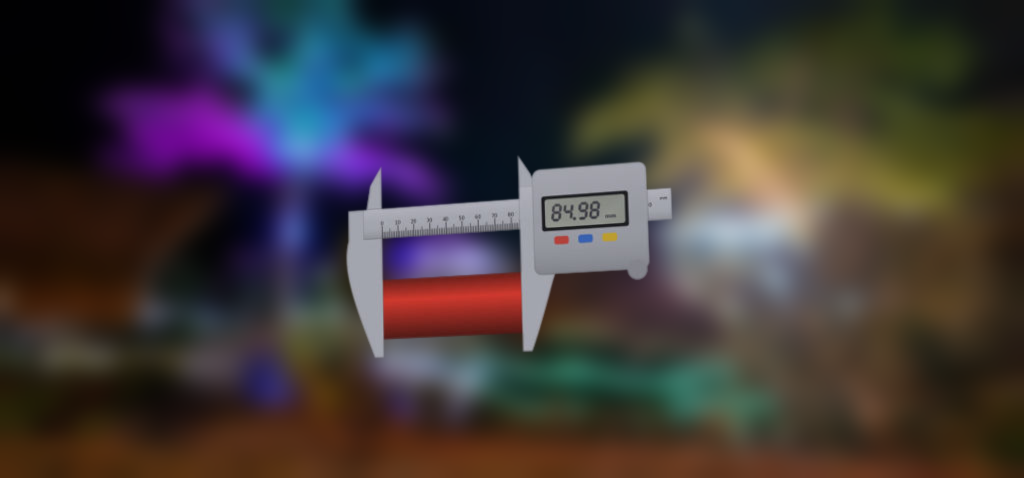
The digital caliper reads 84.98 mm
